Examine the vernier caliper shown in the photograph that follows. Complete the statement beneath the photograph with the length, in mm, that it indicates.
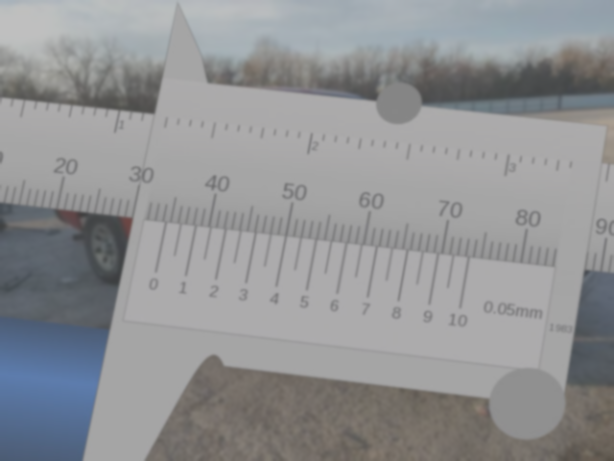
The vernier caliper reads 34.4 mm
